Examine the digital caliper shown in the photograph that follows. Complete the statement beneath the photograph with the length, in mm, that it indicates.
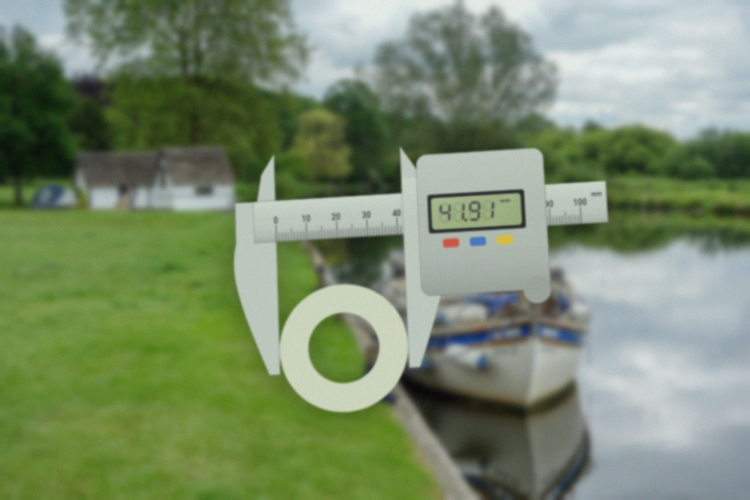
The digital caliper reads 41.91 mm
